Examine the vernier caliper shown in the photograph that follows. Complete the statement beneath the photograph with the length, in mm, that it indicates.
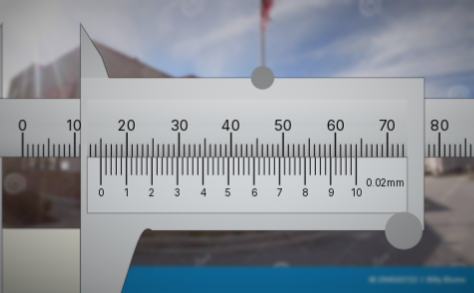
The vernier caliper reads 15.0 mm
